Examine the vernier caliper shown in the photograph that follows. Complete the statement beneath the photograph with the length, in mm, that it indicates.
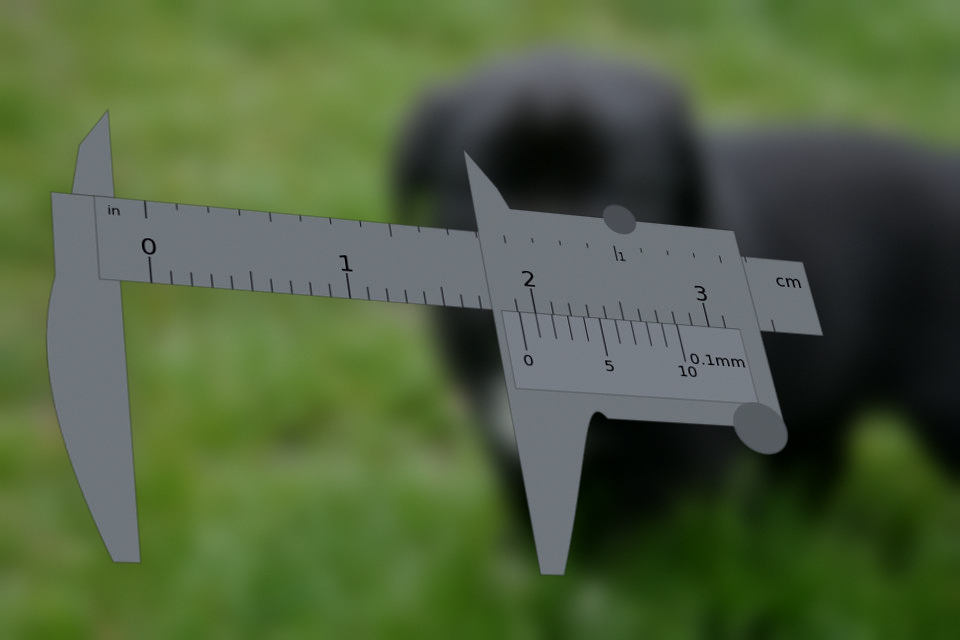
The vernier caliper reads 19.1 mm
